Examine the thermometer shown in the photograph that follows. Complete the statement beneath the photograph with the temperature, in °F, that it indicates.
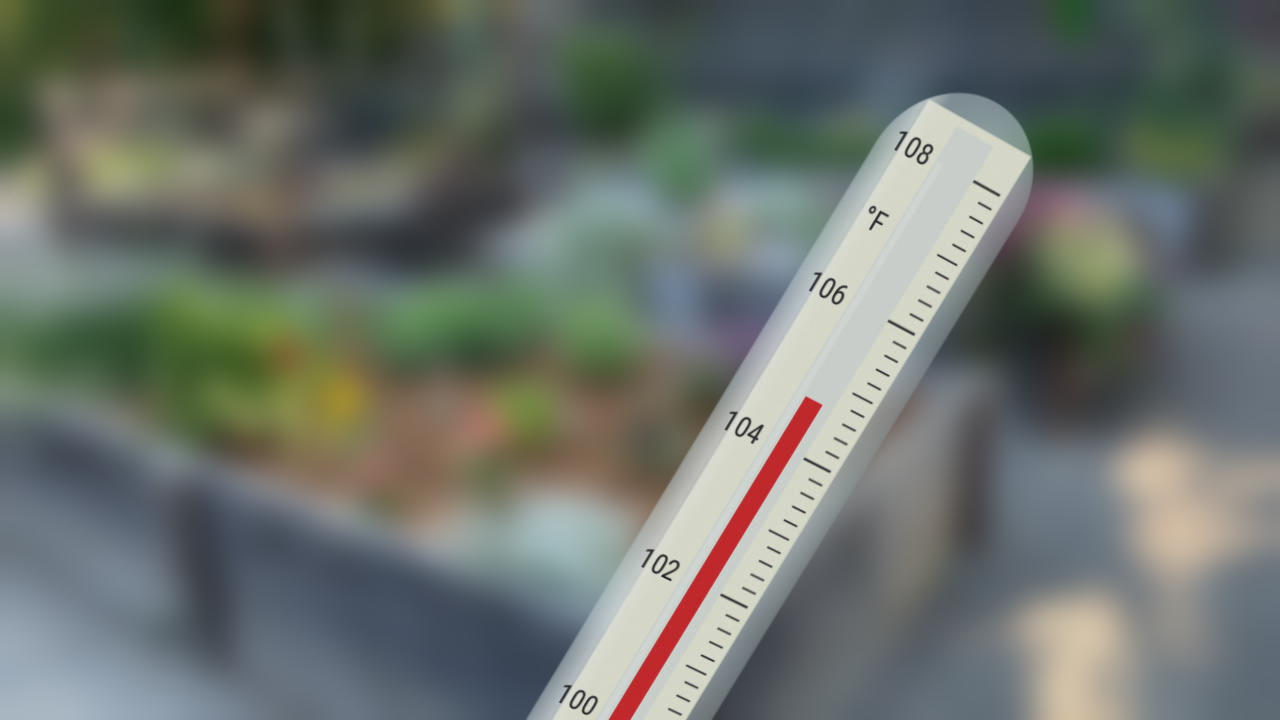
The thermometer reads 104.7 °F
